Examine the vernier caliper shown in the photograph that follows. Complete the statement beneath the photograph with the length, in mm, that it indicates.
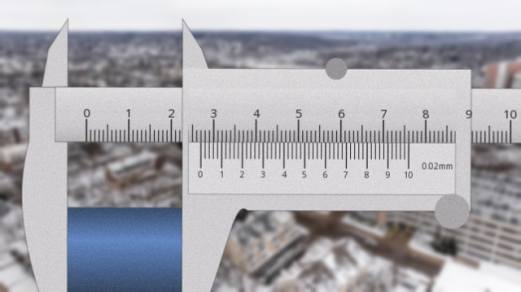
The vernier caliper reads 27.0 mm
